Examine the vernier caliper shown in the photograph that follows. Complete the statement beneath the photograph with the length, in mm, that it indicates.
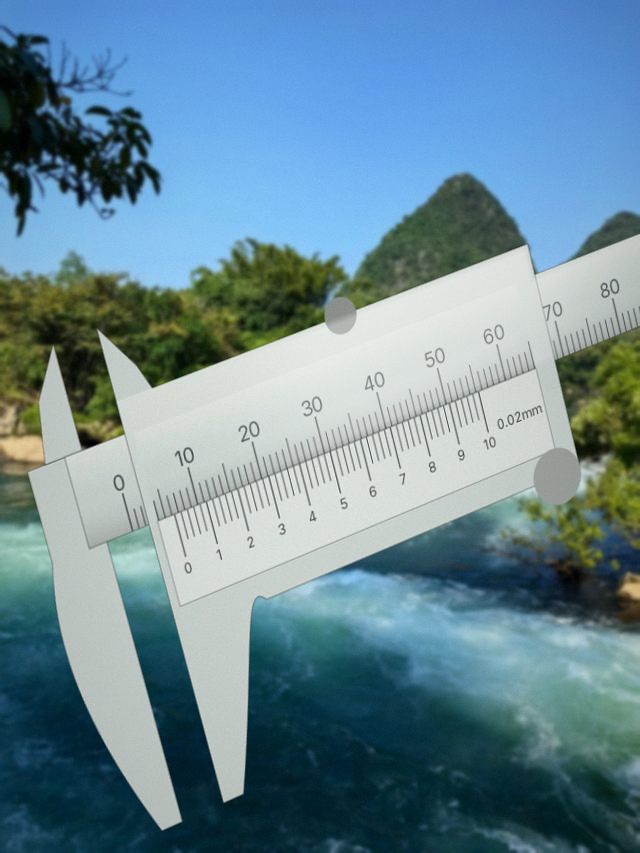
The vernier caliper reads 6.4 mm
